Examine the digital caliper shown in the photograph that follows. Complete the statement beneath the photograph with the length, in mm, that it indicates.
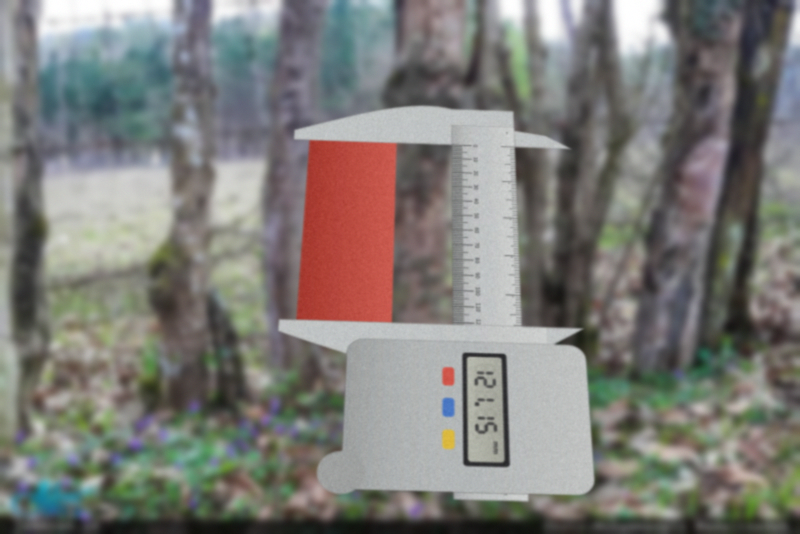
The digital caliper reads 121.15 mm
